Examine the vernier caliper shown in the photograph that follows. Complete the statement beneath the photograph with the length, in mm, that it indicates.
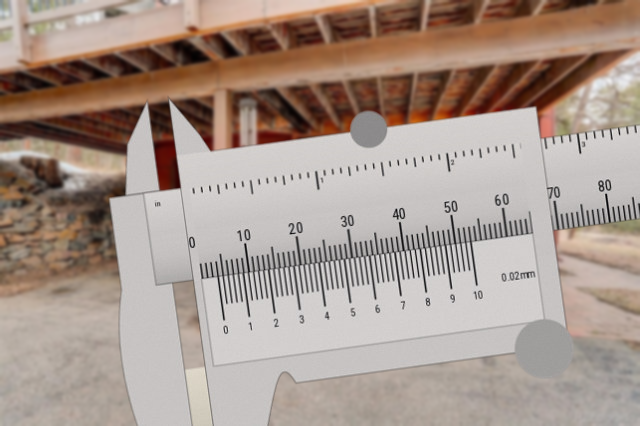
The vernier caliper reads 4.0 mm
